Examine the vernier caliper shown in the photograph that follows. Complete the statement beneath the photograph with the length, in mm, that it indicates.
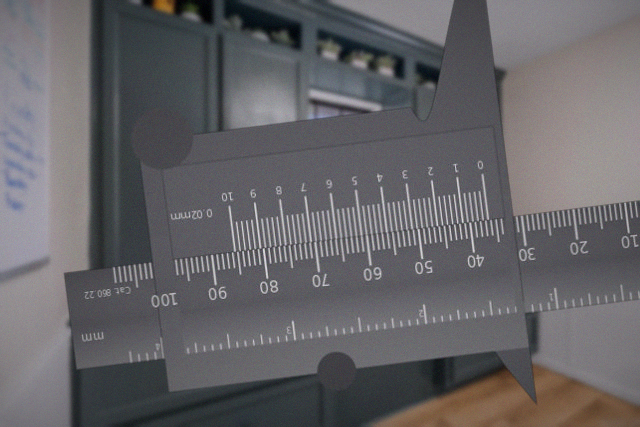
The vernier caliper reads 36.5 mm
